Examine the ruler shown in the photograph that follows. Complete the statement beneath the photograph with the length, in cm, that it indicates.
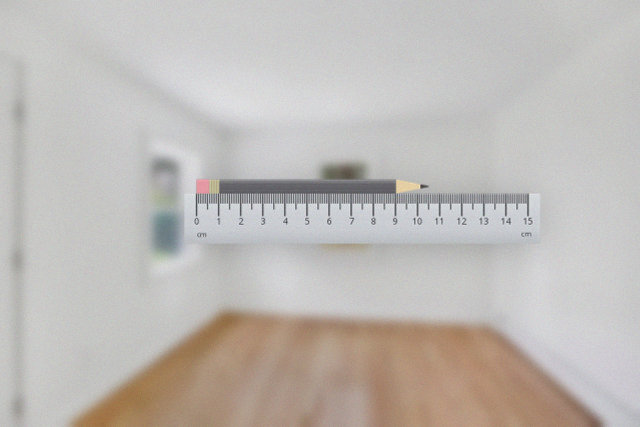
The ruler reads 10.5 cm
